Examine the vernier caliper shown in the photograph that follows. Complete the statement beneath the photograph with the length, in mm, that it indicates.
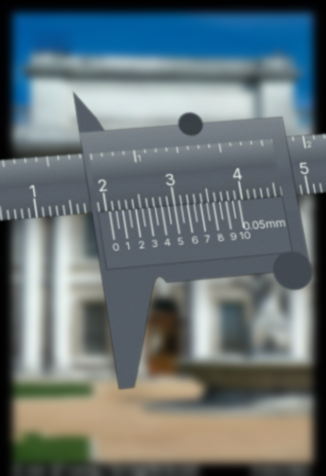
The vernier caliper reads 20.5 mm
